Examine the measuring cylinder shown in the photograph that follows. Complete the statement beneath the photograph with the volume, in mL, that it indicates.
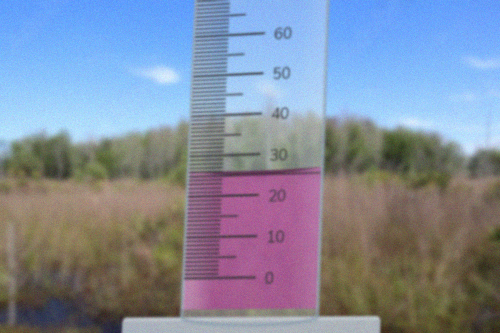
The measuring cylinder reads 25 mL
